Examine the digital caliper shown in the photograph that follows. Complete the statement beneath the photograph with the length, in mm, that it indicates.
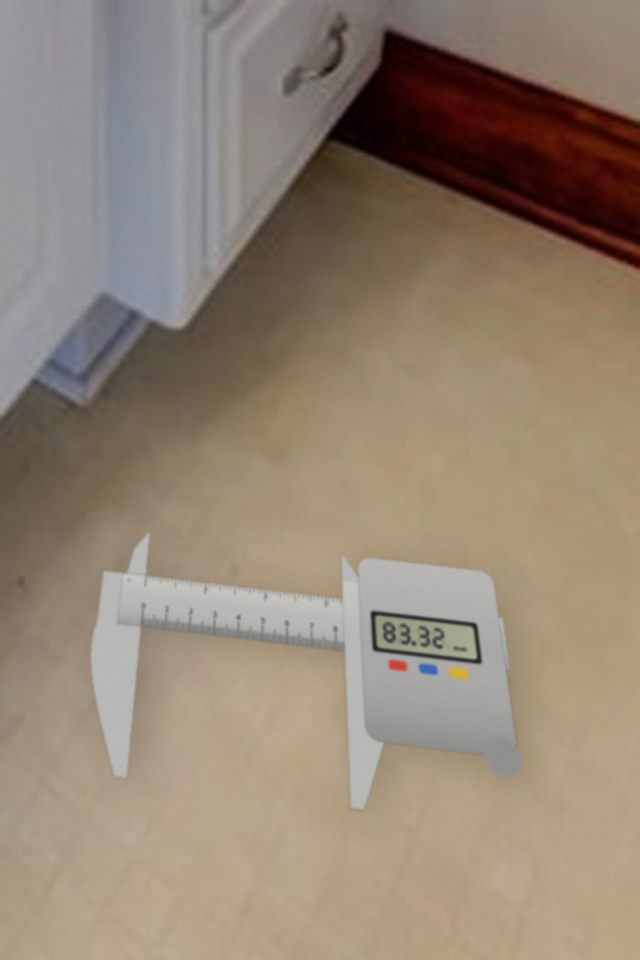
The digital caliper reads 83.32 mm
